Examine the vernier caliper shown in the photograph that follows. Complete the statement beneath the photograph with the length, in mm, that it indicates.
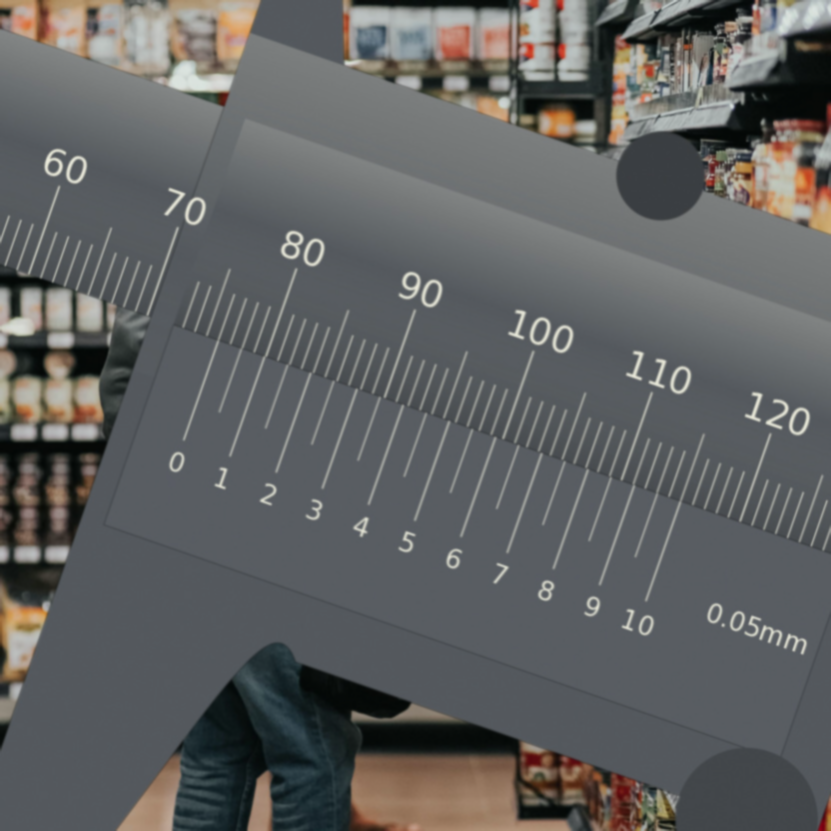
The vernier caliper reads 76.0 mm
